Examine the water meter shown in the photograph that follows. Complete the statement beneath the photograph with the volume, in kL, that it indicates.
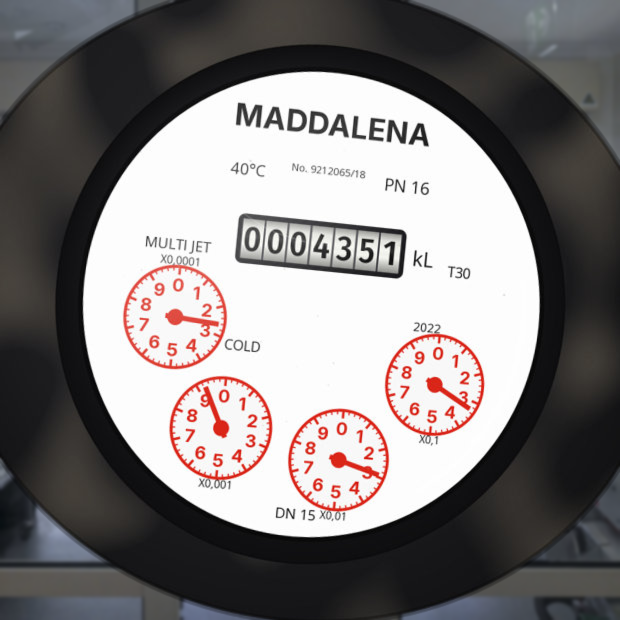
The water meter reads 4351.3292 kL
